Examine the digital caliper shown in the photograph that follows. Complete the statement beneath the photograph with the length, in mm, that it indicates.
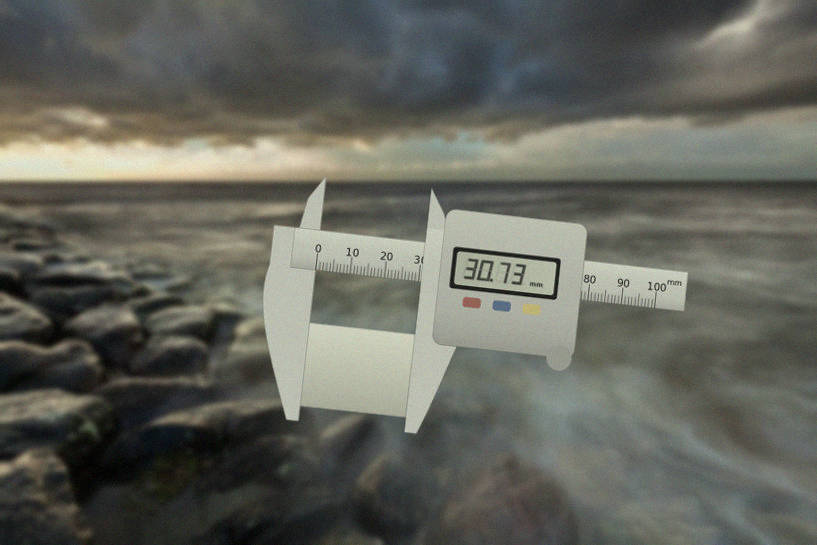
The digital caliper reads 30.73 mm
